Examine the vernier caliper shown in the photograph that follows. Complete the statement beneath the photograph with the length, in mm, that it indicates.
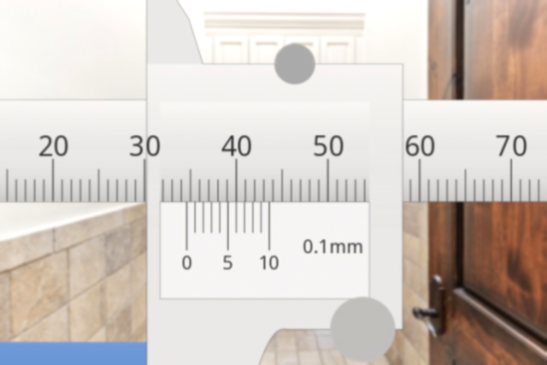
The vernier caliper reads 34.6 mm
